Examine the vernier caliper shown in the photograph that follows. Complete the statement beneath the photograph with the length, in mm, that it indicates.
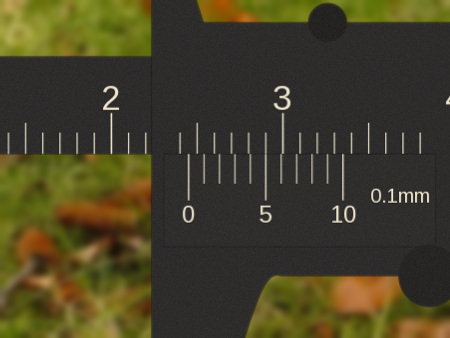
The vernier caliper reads 24.5 mm
